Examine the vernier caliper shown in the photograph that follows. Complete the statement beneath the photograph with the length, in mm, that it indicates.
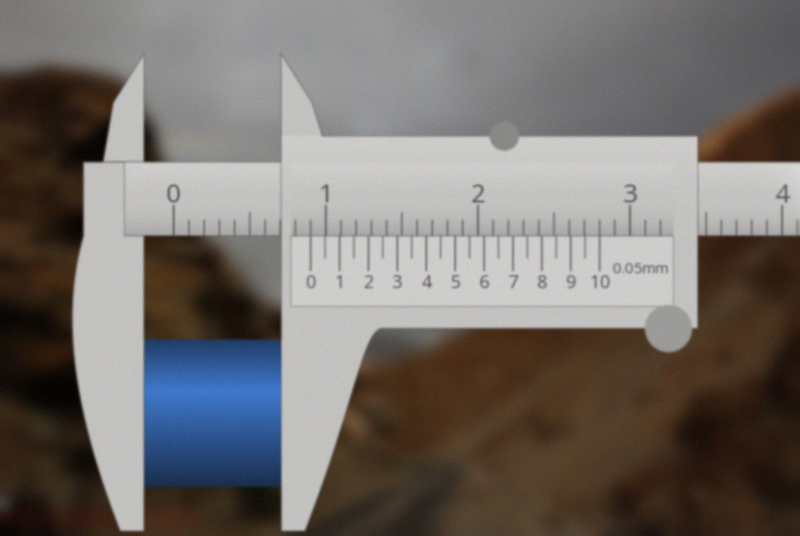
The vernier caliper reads 9.0 mm
